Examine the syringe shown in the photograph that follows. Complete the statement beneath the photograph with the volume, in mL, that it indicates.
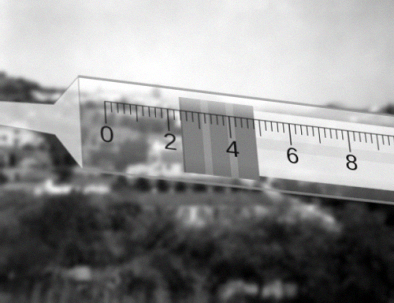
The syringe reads 2.4 mL
